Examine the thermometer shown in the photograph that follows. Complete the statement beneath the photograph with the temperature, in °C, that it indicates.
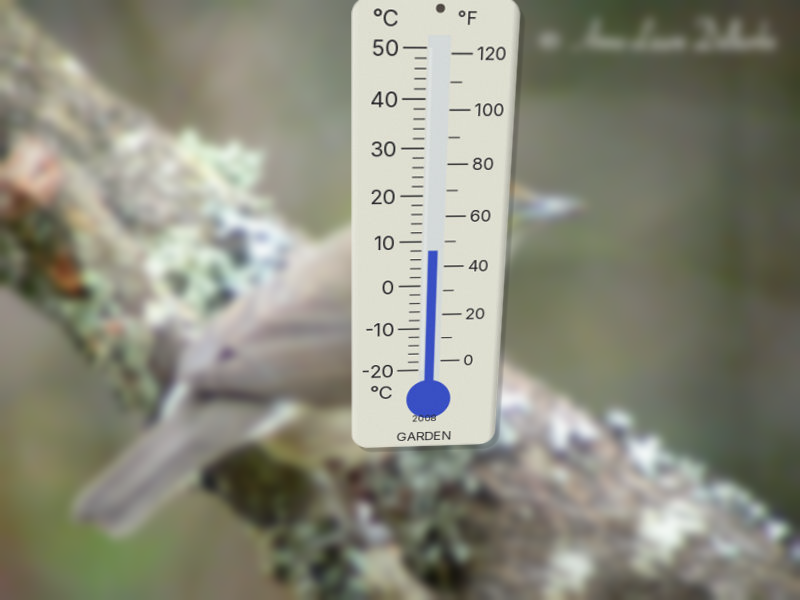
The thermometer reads 8 °C
